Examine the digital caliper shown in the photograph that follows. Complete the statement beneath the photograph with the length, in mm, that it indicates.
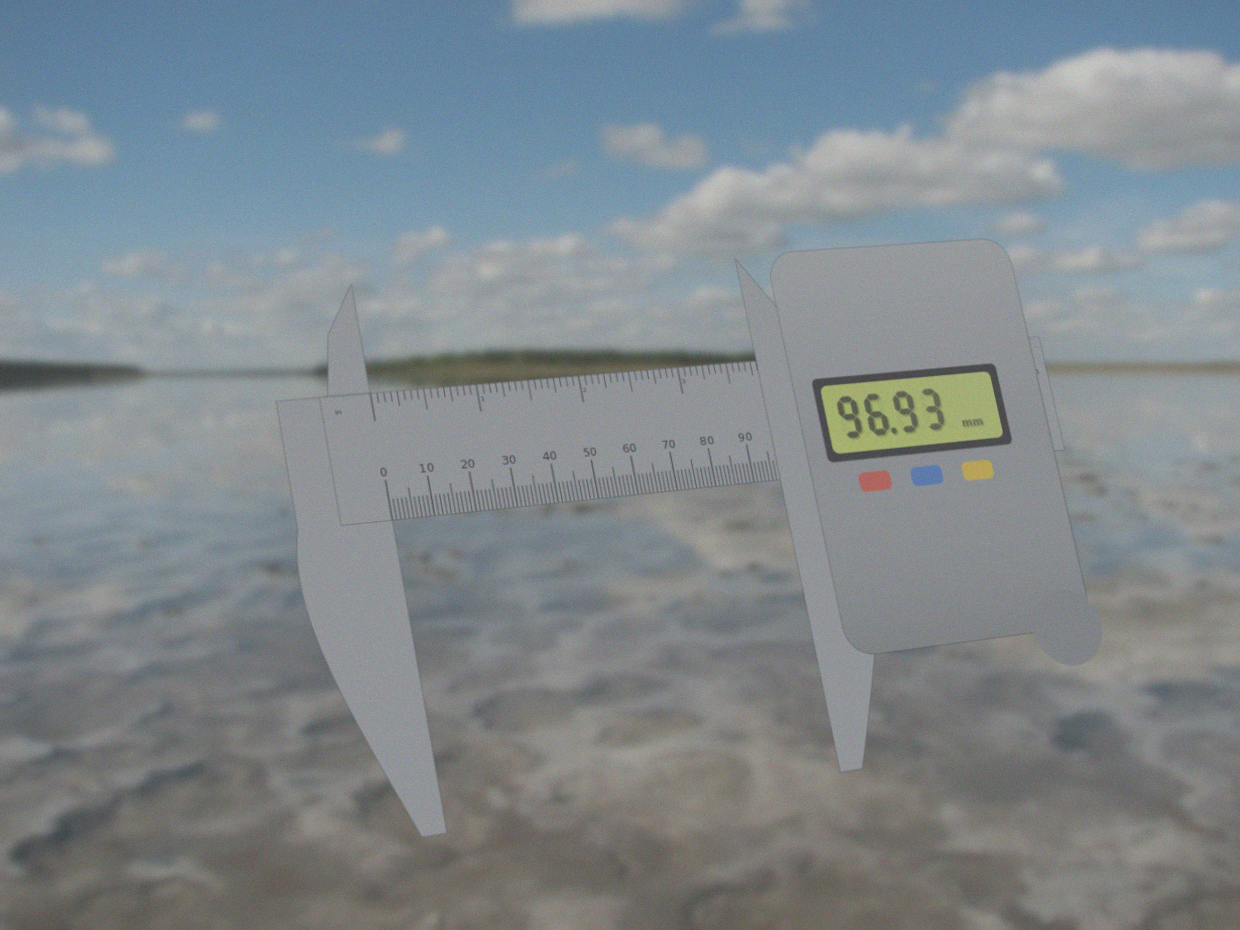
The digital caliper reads 96.93 mm
